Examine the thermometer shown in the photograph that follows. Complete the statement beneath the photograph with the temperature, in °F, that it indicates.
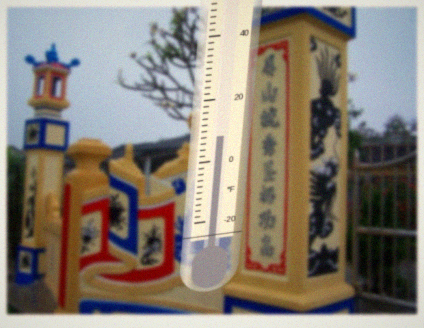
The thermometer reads 8 °F
